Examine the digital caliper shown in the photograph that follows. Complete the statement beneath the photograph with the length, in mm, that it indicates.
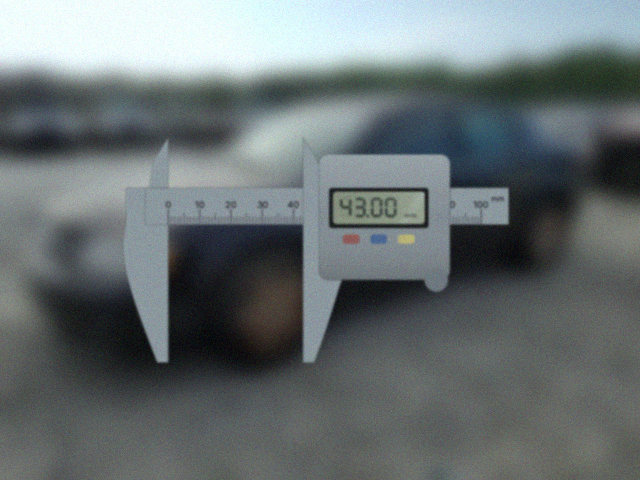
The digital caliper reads 43.00 mm
